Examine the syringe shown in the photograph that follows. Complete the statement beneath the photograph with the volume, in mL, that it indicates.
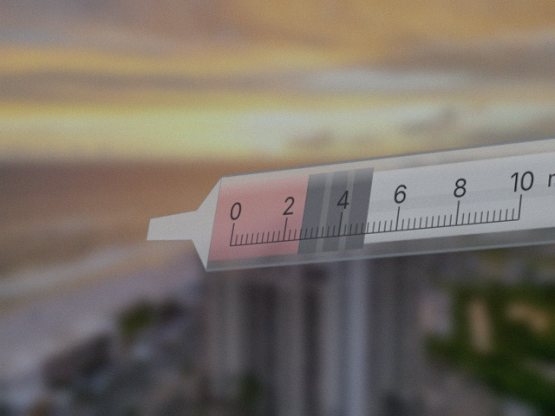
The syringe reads 2.6 mL
